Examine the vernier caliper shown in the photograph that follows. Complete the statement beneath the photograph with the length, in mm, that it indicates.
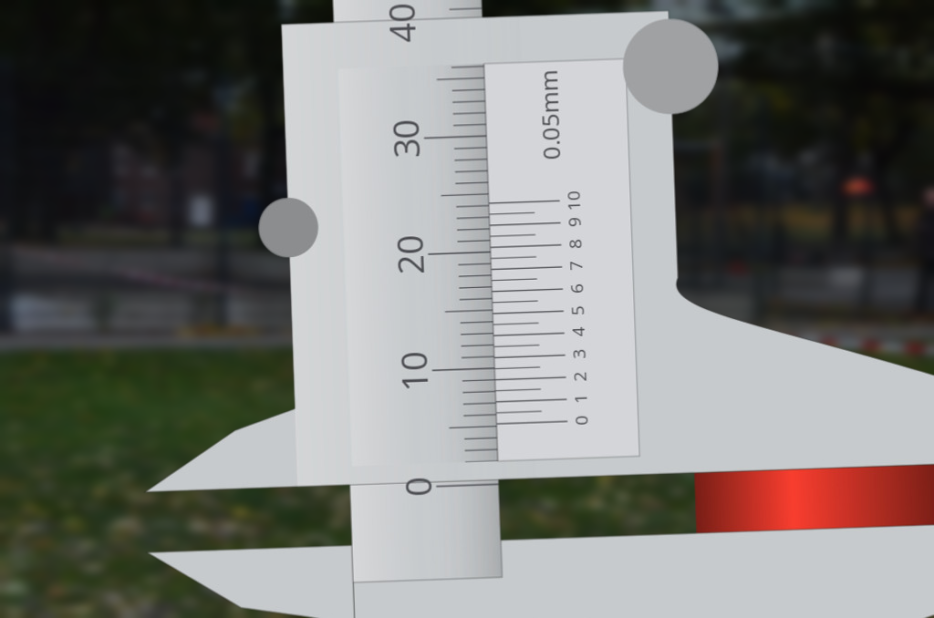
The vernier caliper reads 5.2 mm
